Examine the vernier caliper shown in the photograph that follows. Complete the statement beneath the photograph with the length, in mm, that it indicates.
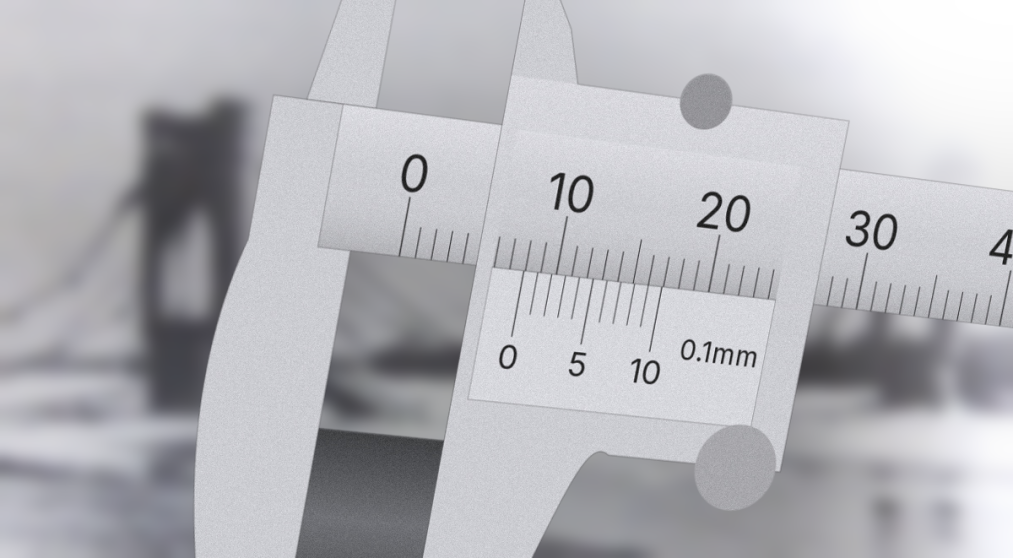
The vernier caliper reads 7.9 mm
